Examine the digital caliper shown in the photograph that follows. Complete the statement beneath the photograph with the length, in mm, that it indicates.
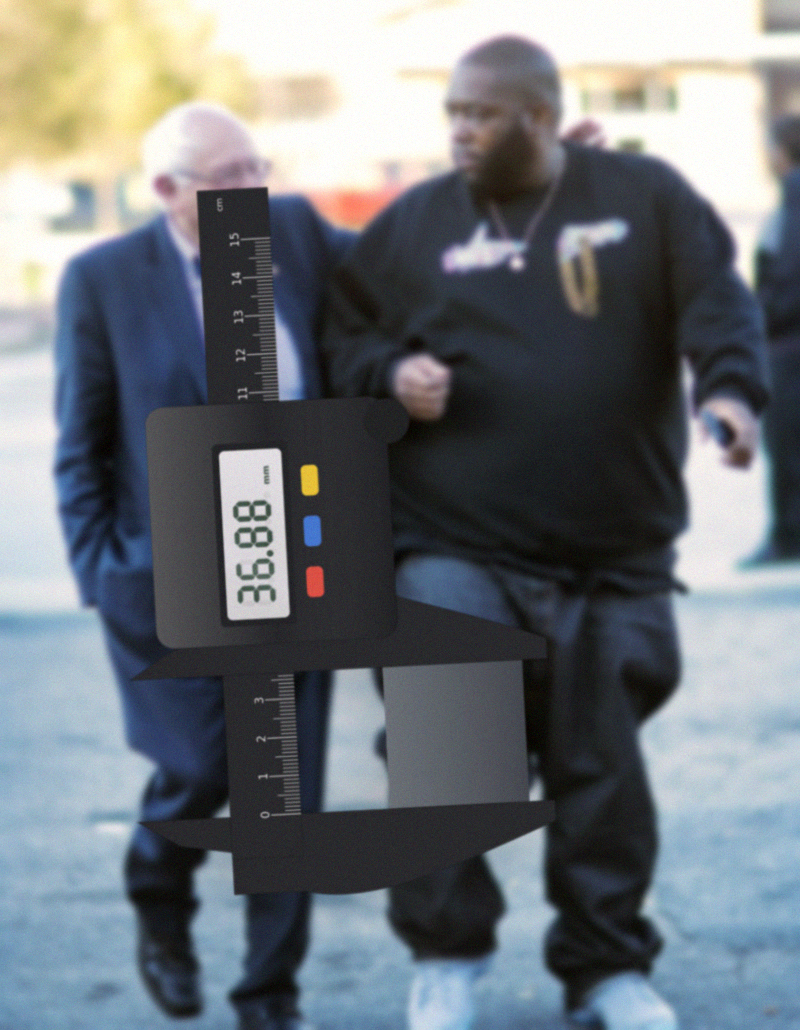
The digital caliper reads 36.88 mm
